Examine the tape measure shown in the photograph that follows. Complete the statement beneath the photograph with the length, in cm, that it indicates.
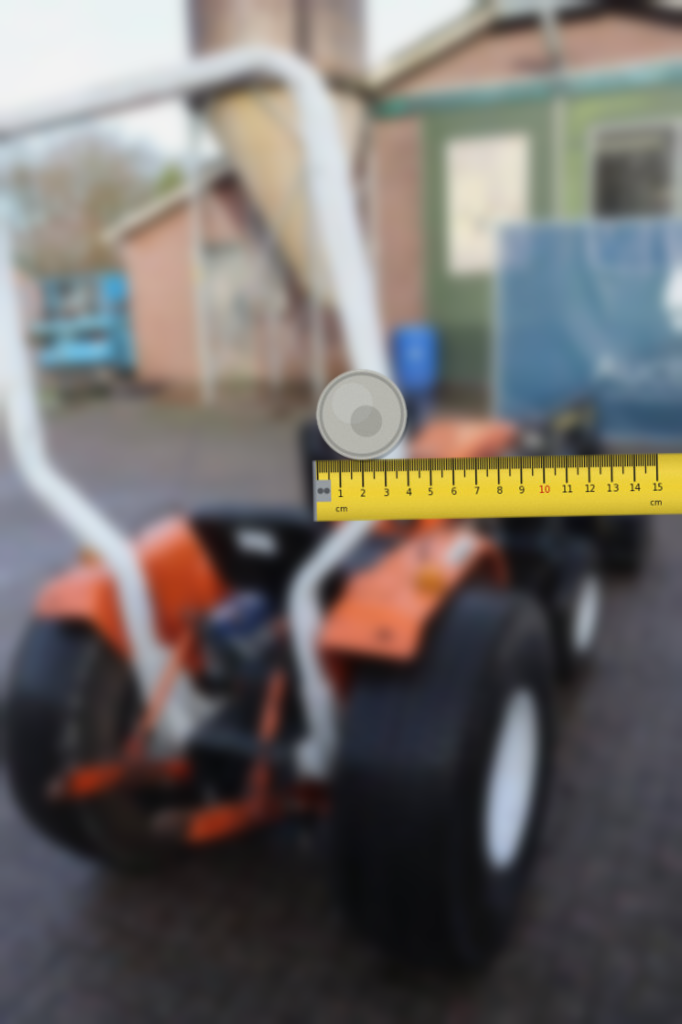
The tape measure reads 4 cm
